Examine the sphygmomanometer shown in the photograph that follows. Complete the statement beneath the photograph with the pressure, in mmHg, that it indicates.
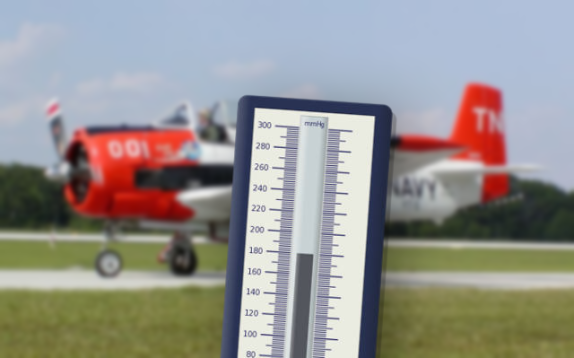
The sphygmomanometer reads 180 mmHg
